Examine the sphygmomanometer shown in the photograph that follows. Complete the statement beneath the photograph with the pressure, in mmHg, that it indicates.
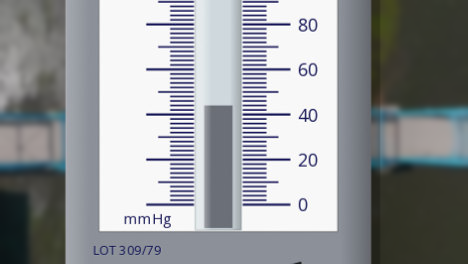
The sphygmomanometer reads 44 mmHg
